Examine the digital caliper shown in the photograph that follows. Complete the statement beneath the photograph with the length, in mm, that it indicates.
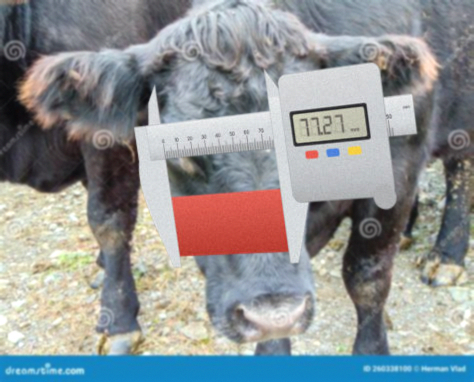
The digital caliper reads 77.27 mm
